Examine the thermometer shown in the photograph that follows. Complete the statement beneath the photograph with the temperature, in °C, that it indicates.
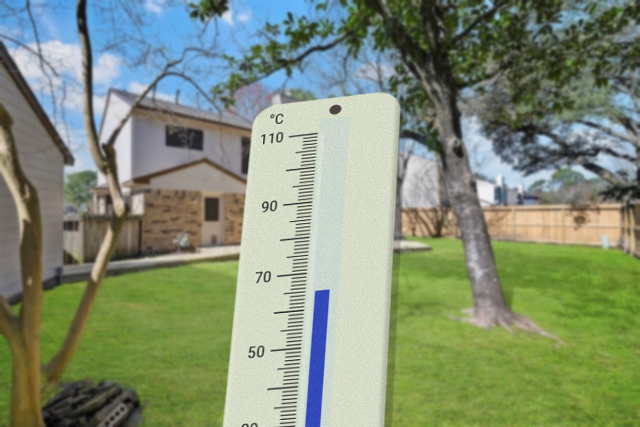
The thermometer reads 65 °C
